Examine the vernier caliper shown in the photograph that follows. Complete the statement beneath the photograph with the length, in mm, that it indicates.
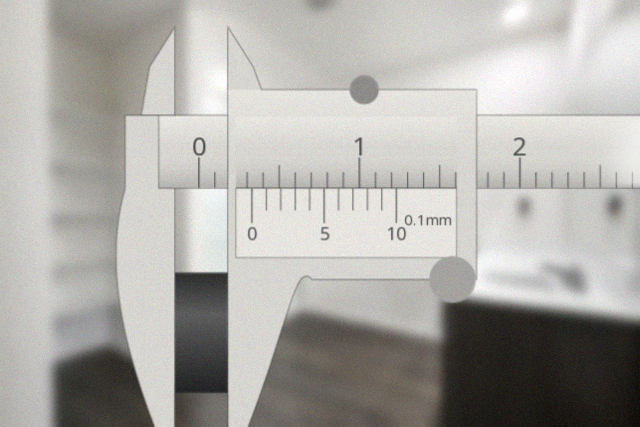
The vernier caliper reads 3.3 mm
